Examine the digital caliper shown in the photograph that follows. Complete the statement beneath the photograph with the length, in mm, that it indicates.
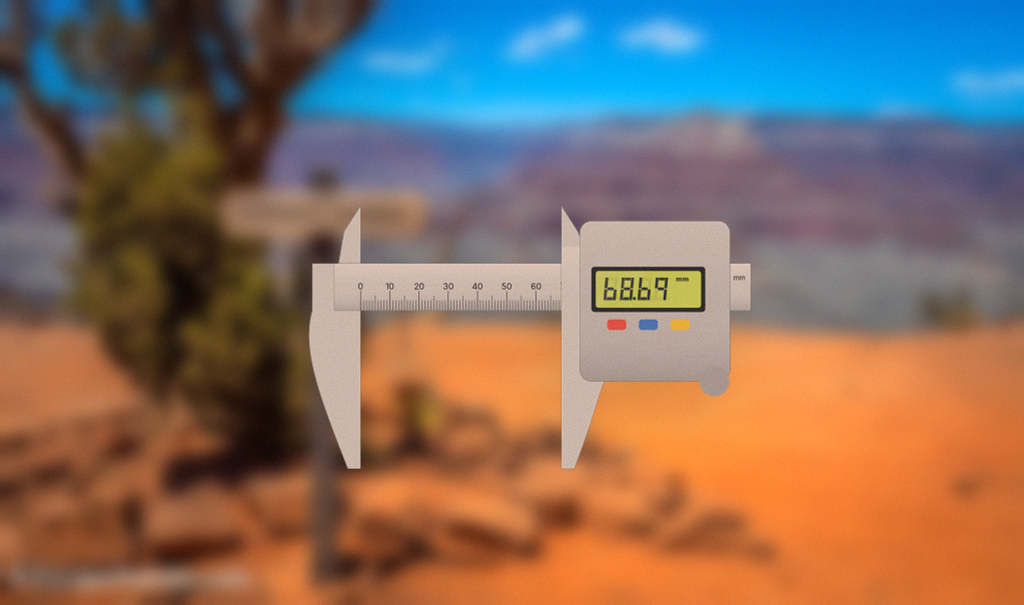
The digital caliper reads 68.69 mm
